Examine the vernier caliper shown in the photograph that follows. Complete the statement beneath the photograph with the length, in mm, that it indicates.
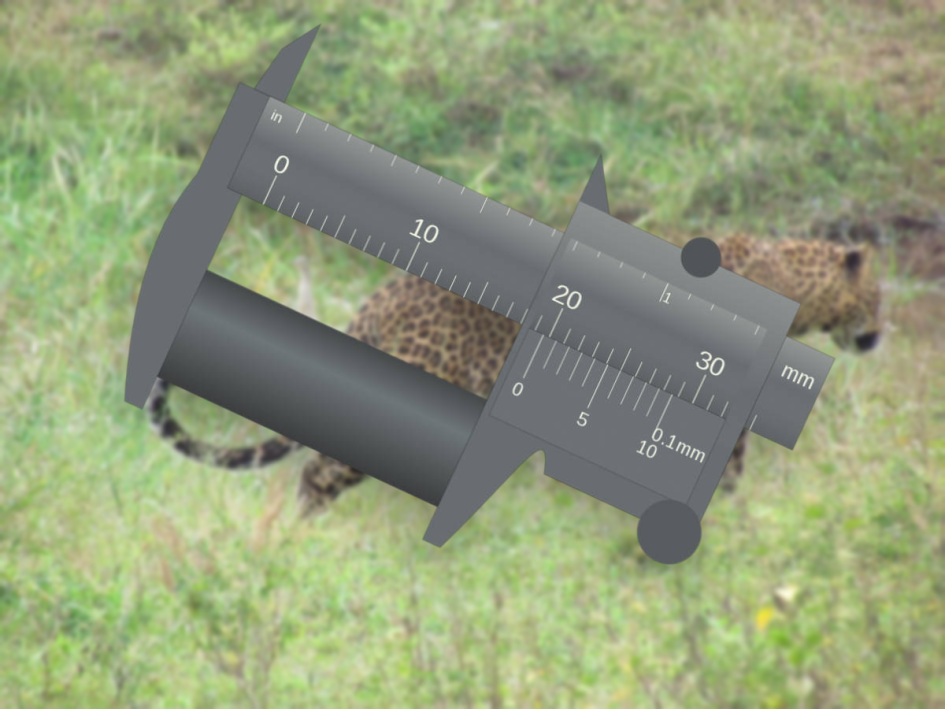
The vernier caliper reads 19.6 mm
